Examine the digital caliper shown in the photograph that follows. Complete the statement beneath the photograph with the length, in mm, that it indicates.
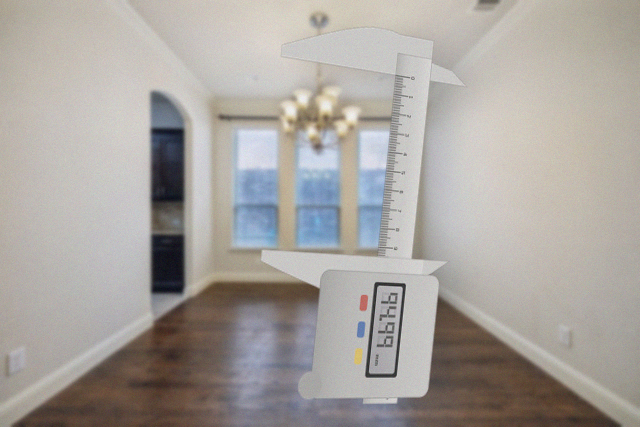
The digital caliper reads 94.99 mm
